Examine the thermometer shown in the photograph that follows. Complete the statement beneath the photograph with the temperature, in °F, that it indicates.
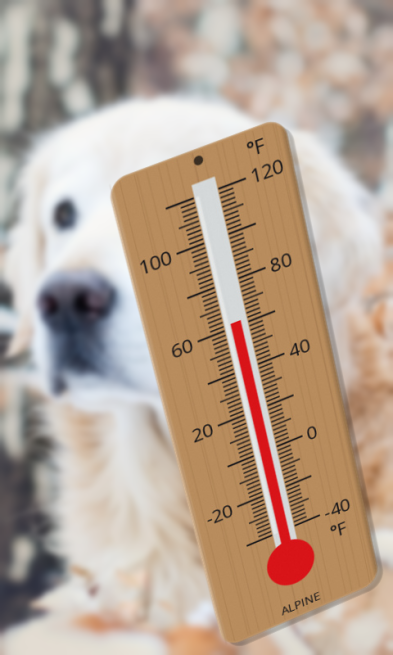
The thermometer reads 62 °F
